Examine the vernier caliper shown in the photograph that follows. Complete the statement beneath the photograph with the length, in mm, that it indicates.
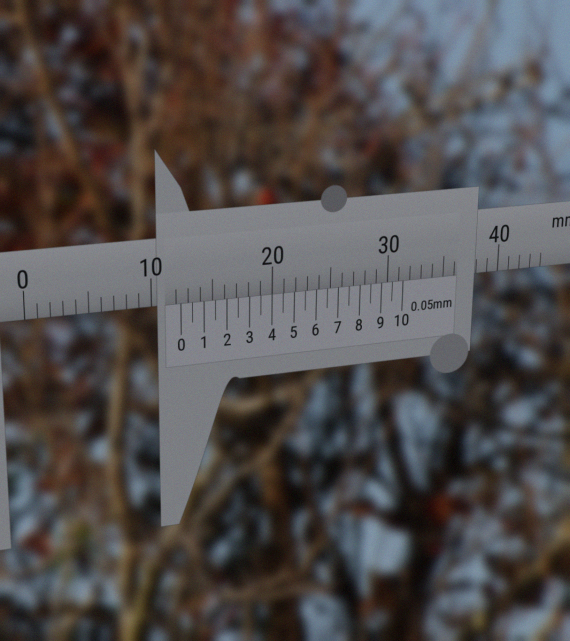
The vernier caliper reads 12.4 mm
